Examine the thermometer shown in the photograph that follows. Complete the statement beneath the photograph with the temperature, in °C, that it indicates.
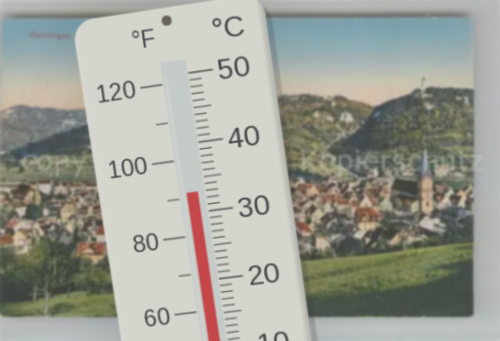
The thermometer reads 33 °C
